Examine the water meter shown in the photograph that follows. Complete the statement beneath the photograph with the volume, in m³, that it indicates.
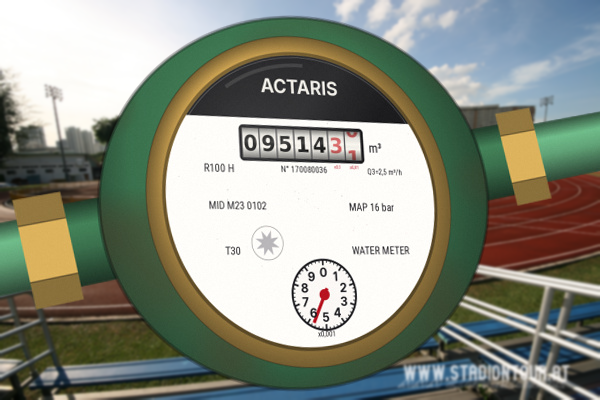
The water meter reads 9514.305 m³
